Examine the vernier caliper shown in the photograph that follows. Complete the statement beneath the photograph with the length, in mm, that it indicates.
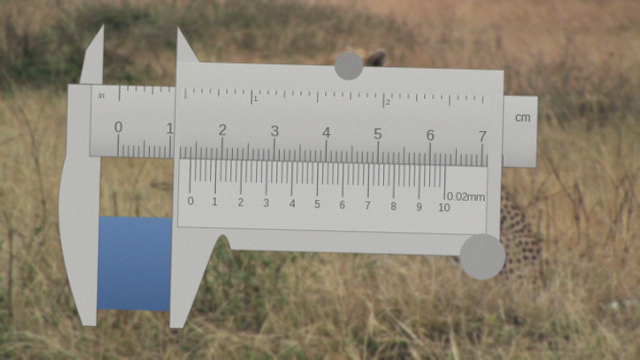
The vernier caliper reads 14.0 mm
